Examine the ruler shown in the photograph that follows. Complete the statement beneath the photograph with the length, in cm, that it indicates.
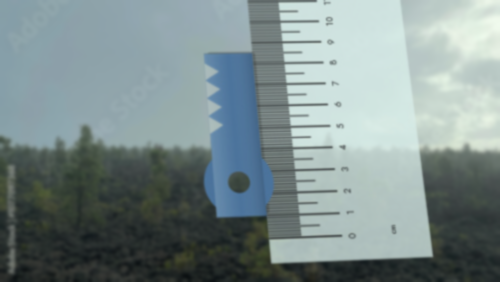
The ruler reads 7.5 cm
